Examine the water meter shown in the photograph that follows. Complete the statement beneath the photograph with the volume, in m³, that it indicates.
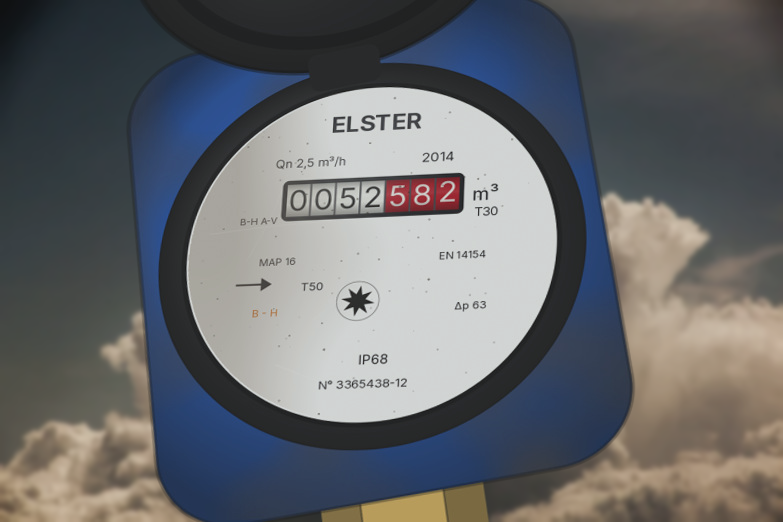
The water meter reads 52.582 m³
